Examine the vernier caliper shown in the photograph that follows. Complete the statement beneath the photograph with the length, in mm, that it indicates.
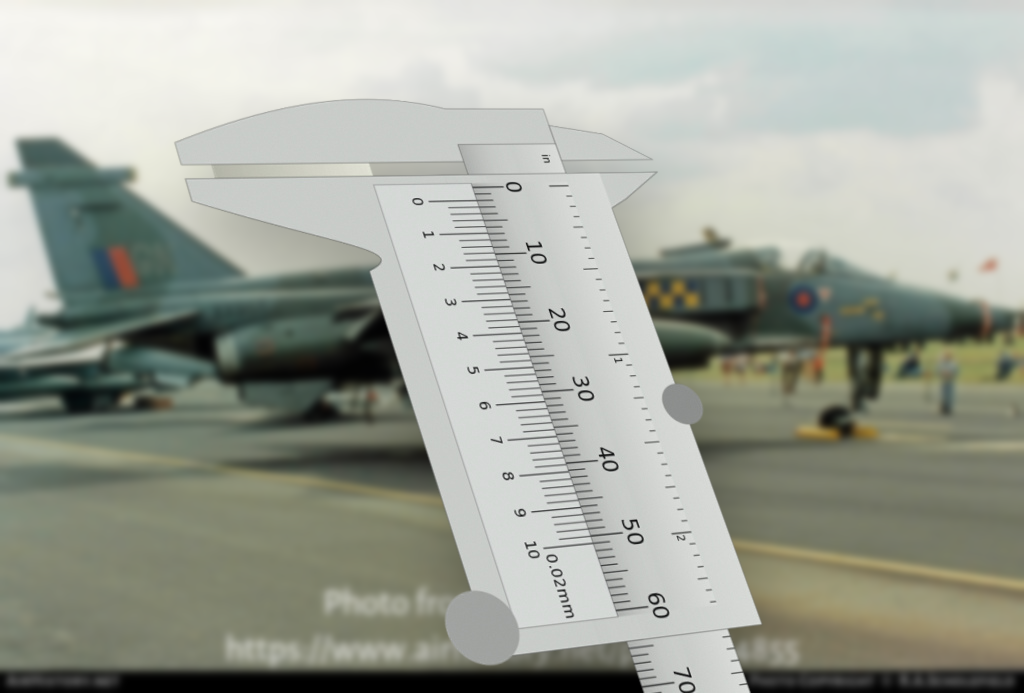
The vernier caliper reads 2.0 mm
